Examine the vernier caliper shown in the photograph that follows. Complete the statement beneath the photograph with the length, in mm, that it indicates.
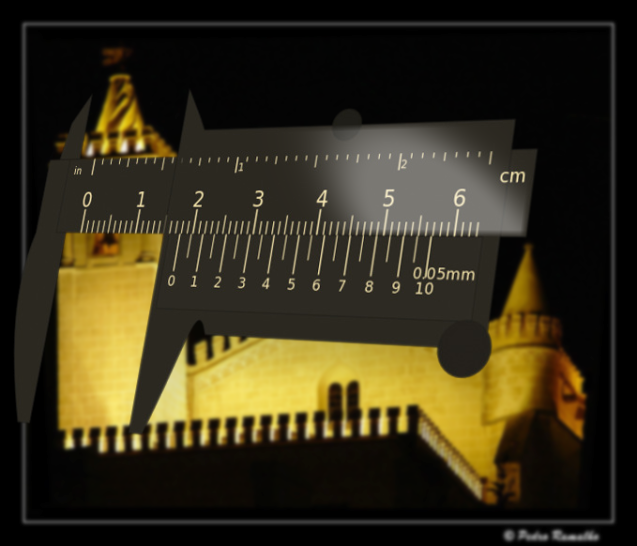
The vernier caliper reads 17.8 mm
